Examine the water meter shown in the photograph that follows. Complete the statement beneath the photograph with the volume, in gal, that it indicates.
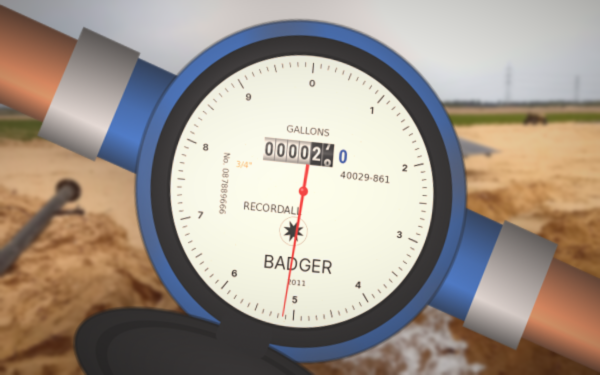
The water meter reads 275.1 gal
